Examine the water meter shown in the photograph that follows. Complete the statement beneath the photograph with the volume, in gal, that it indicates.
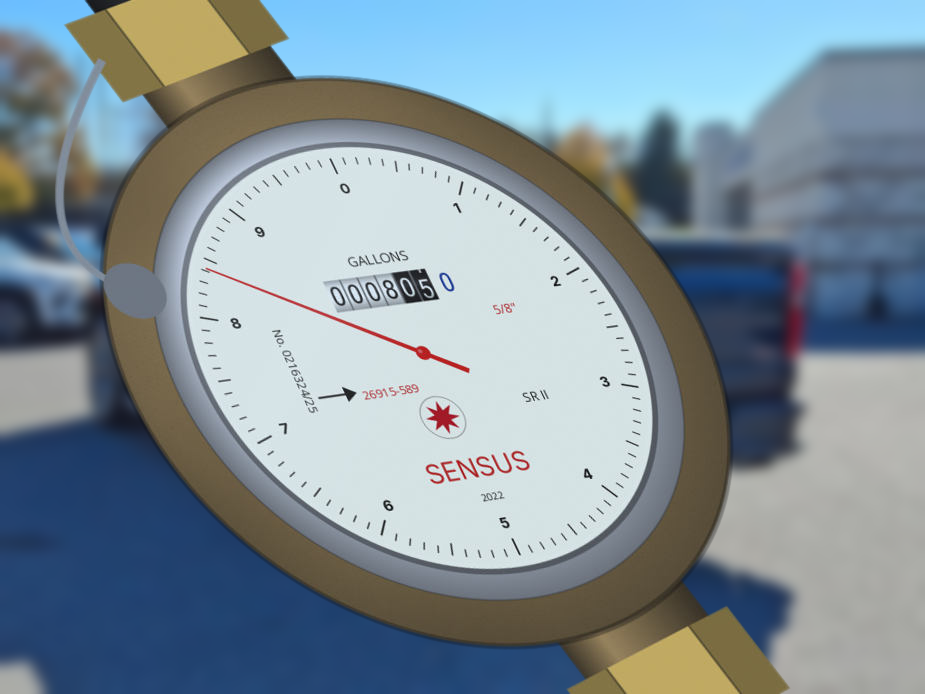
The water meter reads 8048.4 gal
